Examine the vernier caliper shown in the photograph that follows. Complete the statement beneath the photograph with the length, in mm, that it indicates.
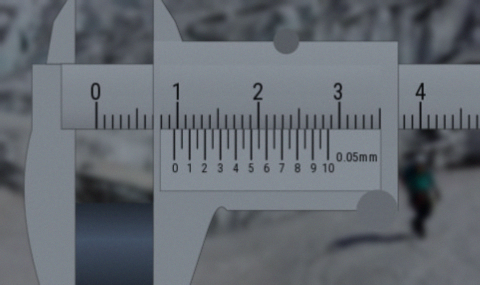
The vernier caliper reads 9.6 mm
